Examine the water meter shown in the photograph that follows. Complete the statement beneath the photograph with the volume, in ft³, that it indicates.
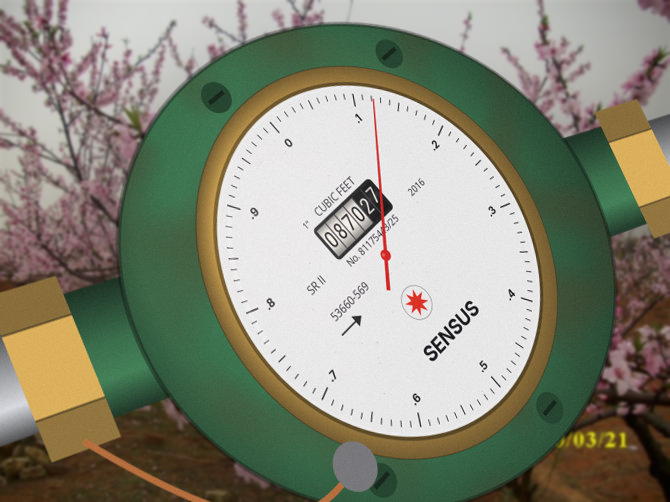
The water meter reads 87027.12 ft³
